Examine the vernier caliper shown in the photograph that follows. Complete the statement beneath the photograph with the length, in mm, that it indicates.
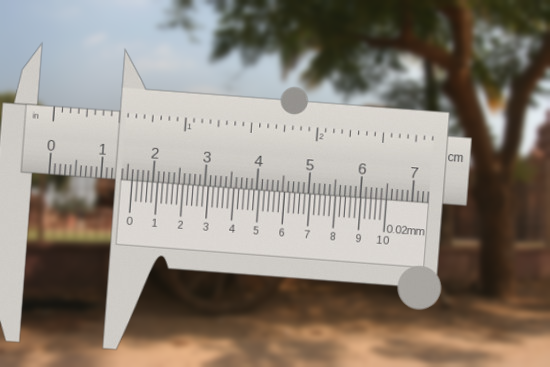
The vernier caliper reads 16.0 mm
